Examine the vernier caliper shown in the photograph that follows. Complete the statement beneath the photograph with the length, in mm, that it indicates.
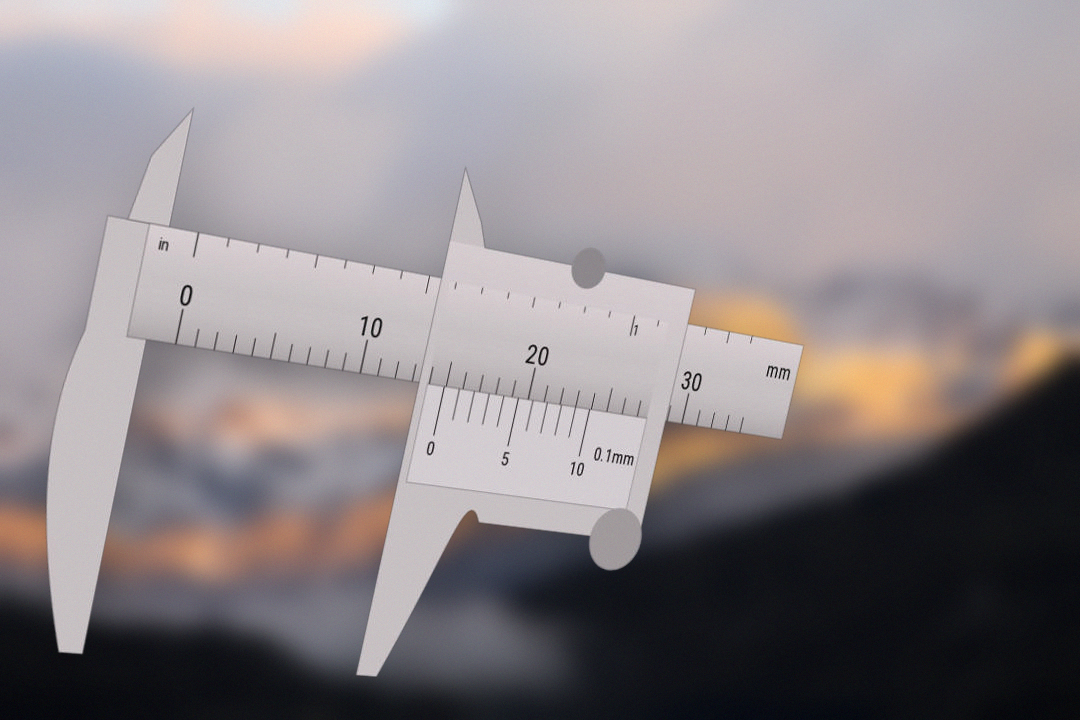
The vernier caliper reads 14.9 mm
